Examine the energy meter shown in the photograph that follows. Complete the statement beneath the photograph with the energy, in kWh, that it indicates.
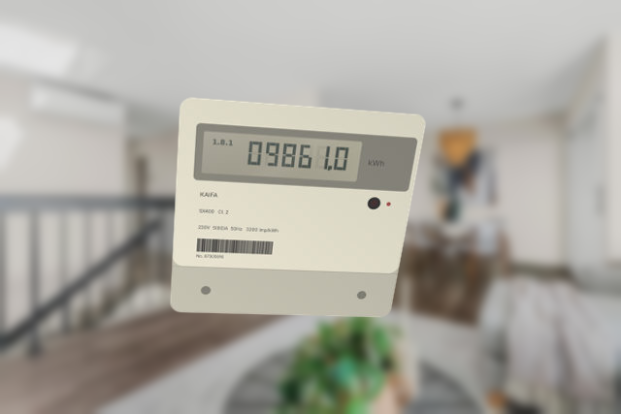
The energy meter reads 9861.0 kWh
